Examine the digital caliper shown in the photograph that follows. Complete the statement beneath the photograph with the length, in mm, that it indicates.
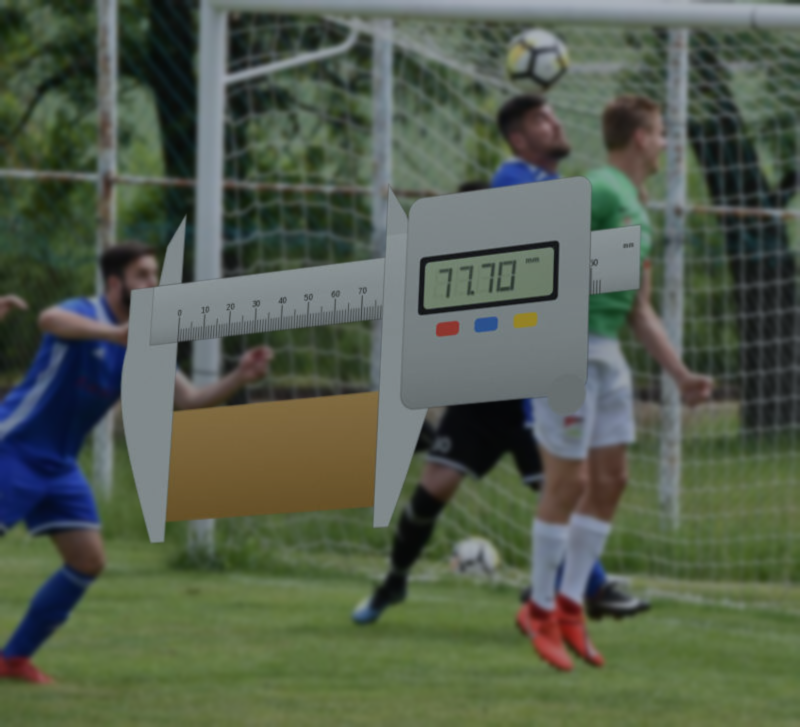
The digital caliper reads 77.70 mm
